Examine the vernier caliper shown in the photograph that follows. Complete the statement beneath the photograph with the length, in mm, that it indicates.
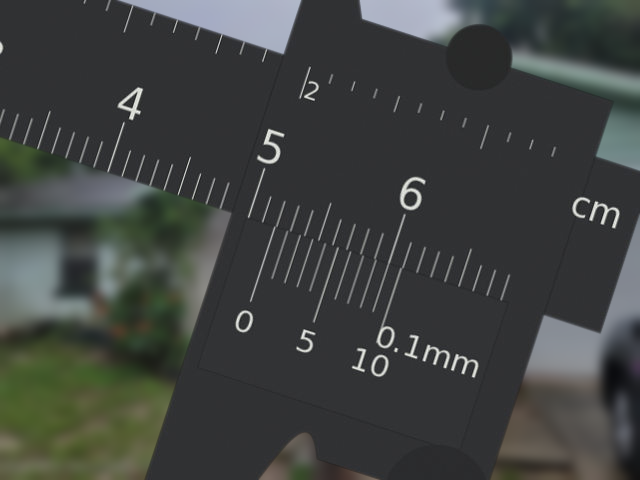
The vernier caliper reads 51.9 mm
